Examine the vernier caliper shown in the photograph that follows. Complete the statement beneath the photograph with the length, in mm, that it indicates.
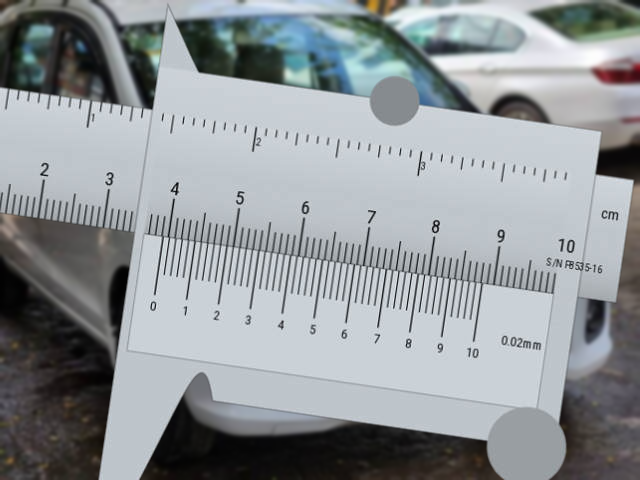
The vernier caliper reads 39.2 mm
